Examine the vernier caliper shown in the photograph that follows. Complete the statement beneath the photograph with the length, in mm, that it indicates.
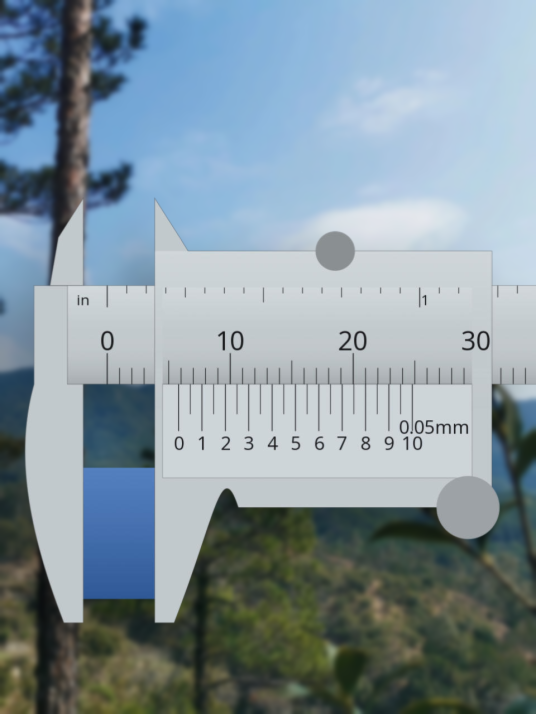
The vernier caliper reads 5.8 mm
